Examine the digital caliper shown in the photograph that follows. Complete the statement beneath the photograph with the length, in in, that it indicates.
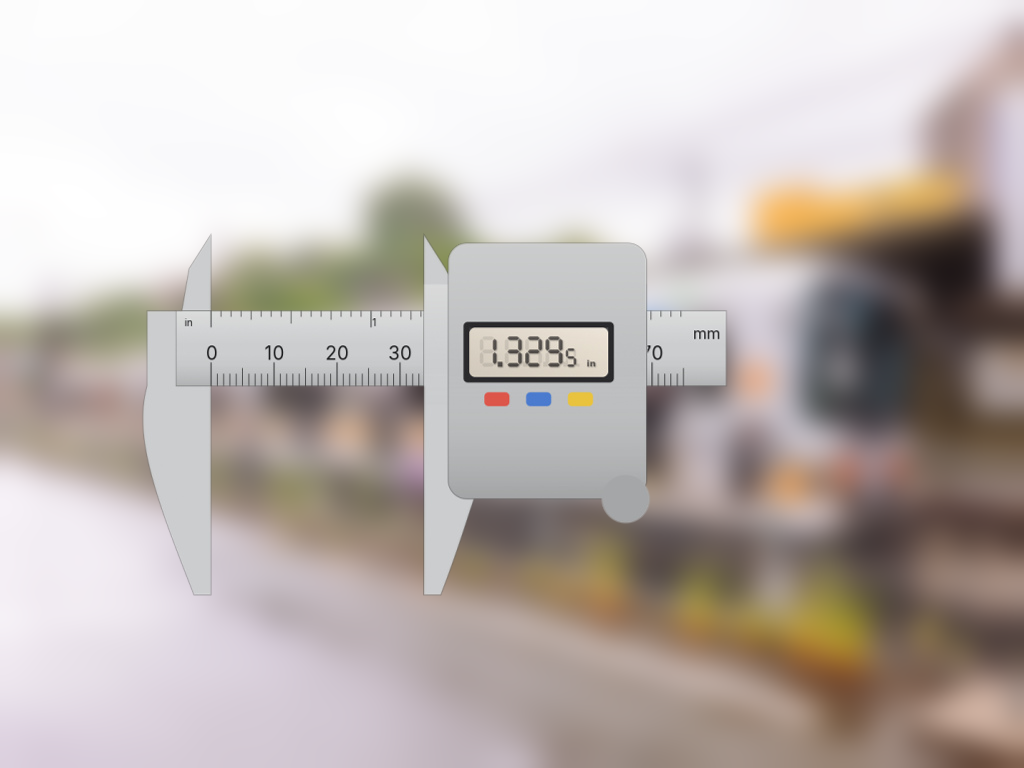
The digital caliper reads 1.3295 in
